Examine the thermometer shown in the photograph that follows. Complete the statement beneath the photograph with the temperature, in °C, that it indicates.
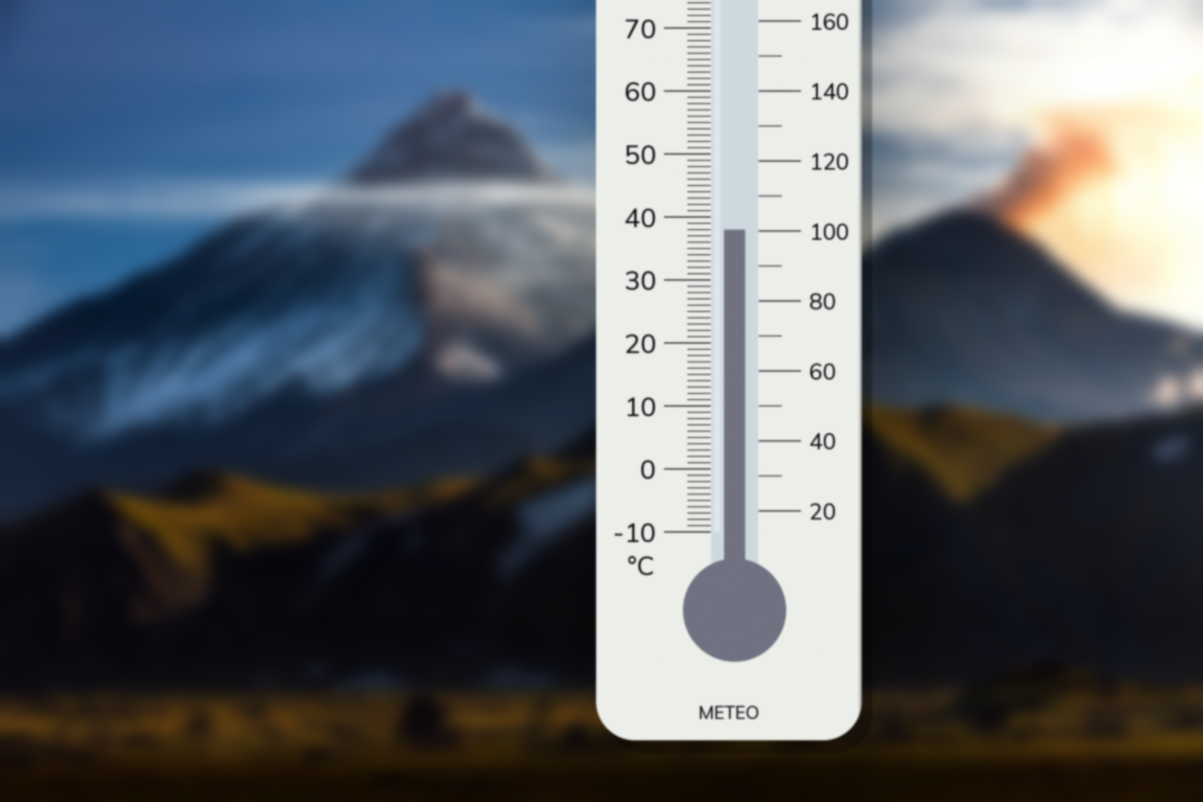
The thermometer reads 38 °C
